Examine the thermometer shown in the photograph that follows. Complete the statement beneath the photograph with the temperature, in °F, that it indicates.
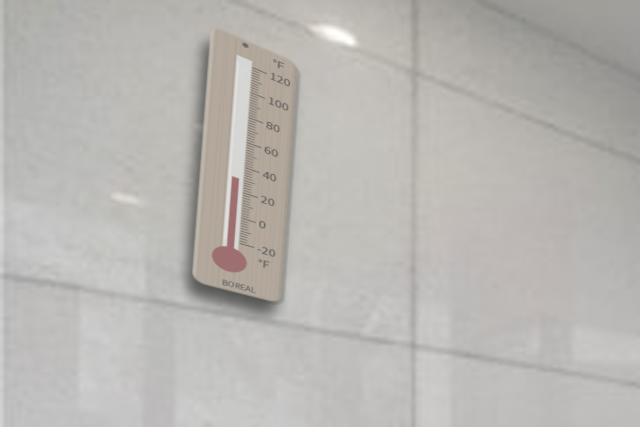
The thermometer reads 30 °F
